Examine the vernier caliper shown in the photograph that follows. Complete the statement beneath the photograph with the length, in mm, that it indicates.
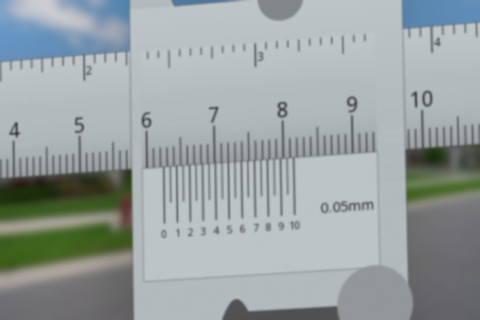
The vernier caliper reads 62.5 mm
